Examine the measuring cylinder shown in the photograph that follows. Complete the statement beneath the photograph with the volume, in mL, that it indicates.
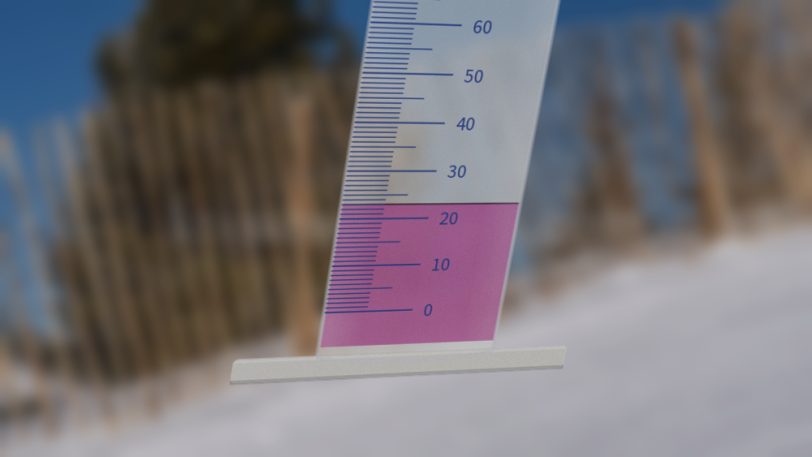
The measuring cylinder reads 23 mL
